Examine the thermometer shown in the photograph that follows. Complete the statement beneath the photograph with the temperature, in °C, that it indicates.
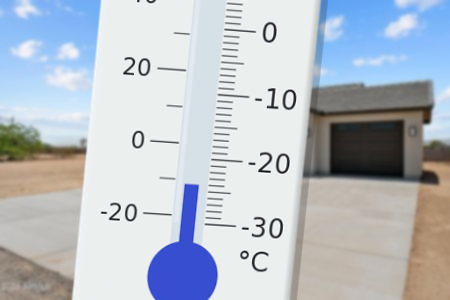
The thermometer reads -24 °C
